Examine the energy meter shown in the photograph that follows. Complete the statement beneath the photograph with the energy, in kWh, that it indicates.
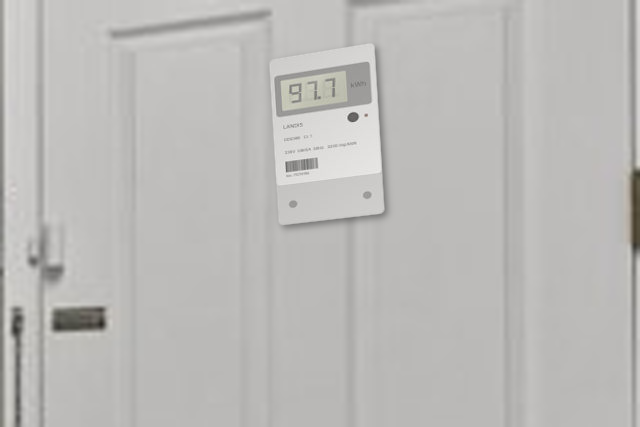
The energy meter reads 97.7 kWh
